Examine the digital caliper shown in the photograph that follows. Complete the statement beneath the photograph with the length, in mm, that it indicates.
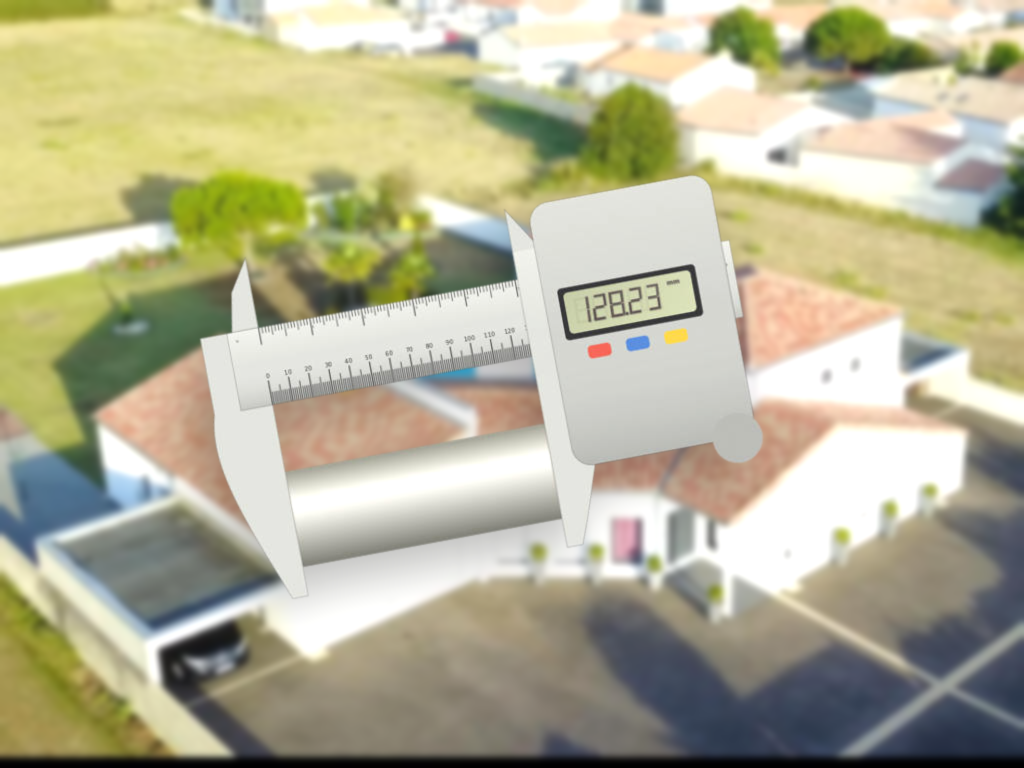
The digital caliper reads 128.23 mm
